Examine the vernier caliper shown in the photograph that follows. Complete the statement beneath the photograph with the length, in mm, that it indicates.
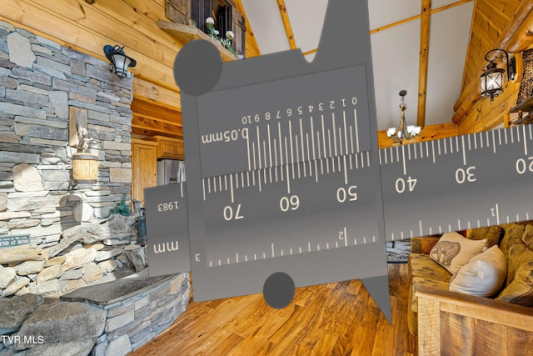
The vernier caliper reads 47.6 mm
